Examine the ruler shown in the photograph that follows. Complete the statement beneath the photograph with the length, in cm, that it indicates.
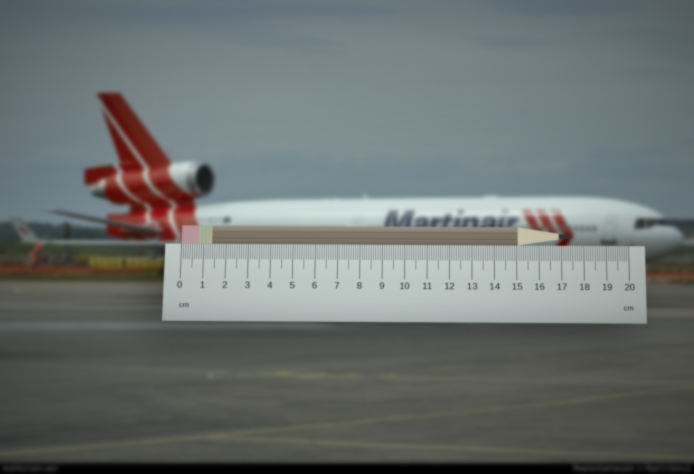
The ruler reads 17.5 cm
